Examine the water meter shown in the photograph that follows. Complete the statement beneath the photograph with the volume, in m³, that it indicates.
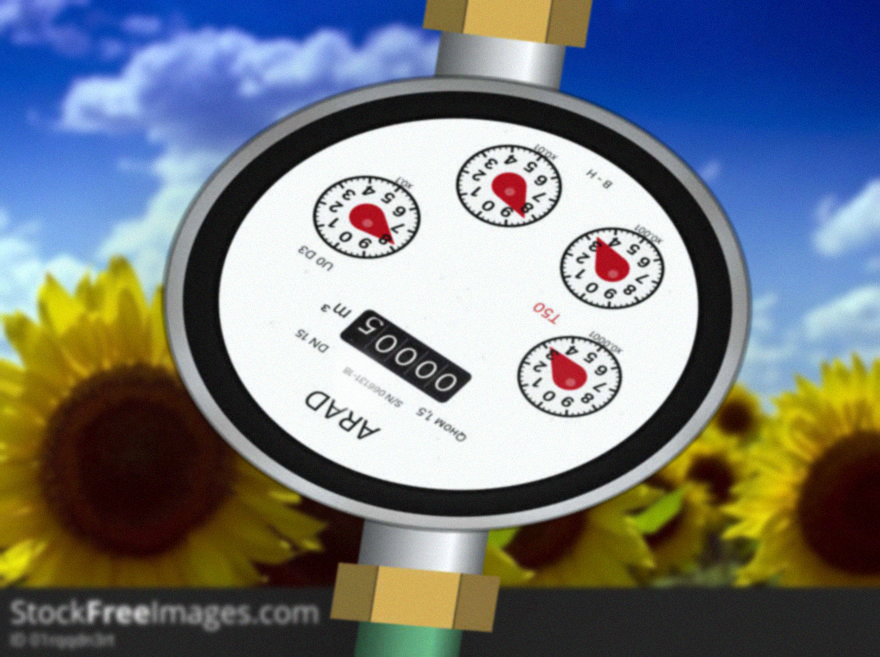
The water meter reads 4.7833 m³
